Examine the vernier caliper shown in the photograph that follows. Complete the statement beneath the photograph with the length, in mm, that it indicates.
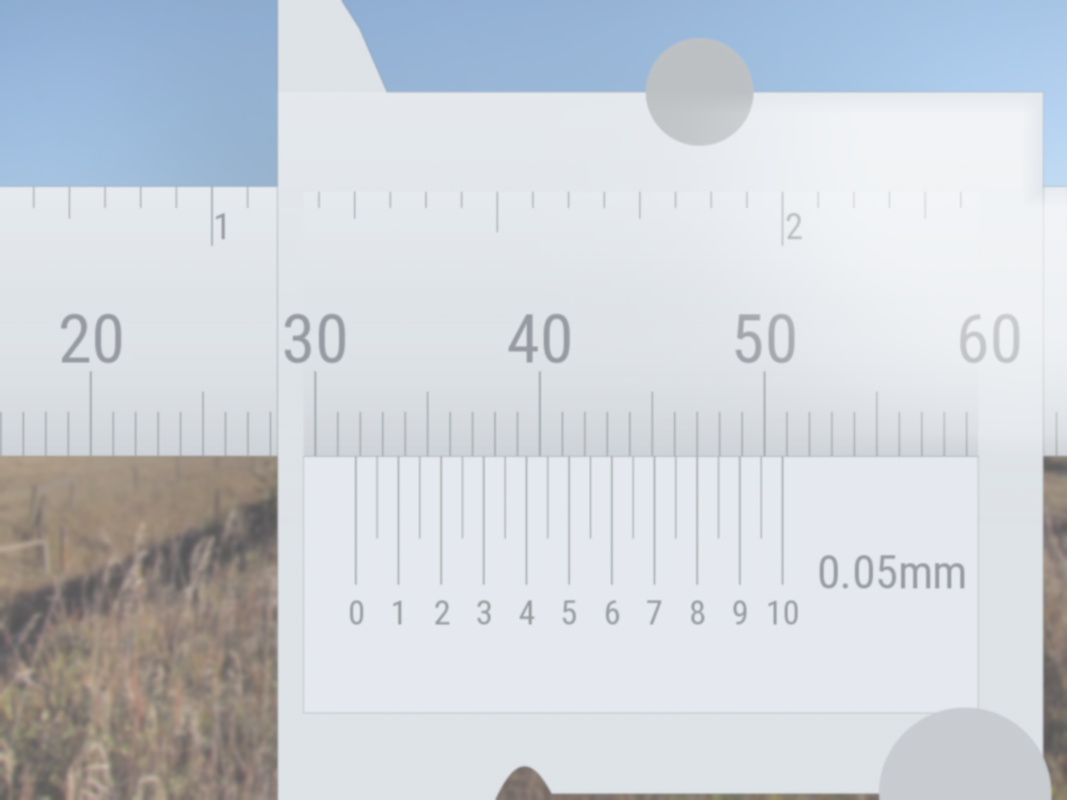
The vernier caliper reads 31.8 mm
